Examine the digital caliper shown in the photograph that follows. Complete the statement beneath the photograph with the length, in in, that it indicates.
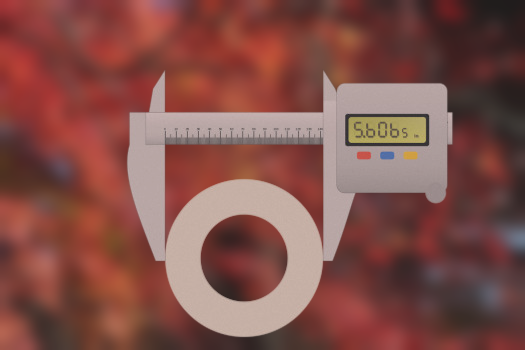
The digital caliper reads 5.6065 in
